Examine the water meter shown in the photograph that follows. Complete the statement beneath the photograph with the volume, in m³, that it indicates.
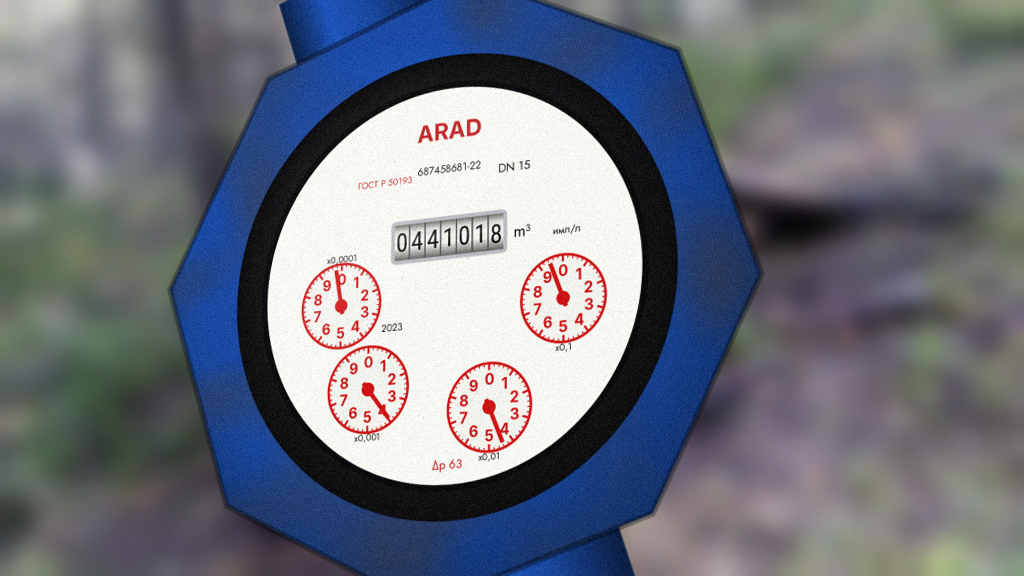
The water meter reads 441017.9439 m³
